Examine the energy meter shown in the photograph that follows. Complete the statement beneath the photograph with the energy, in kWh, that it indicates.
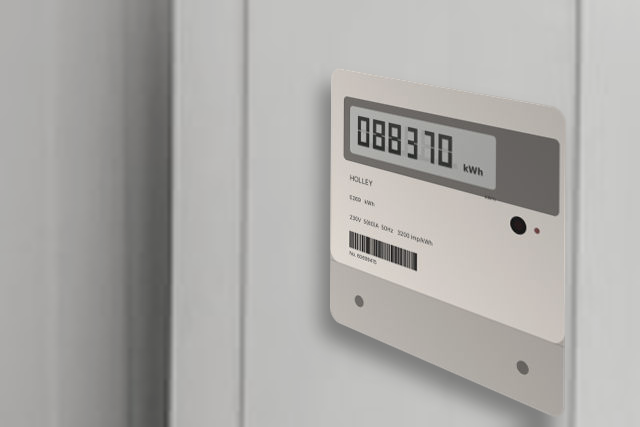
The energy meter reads 88370 kWh
